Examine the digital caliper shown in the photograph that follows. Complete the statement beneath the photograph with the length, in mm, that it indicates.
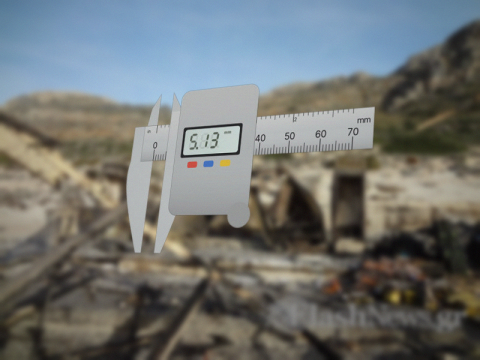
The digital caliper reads 5.13 mm
